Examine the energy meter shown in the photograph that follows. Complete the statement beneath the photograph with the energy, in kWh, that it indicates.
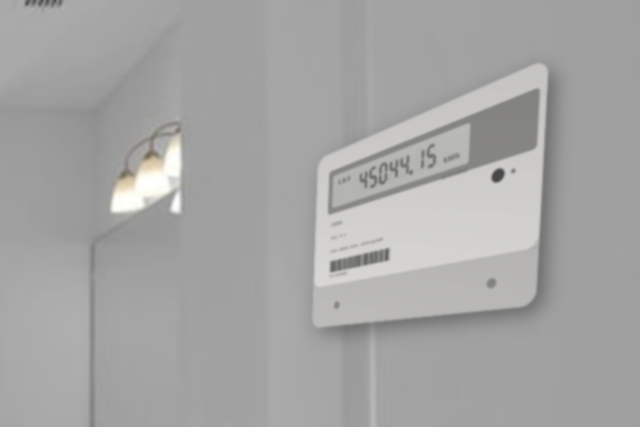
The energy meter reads 45044.15 kWh
